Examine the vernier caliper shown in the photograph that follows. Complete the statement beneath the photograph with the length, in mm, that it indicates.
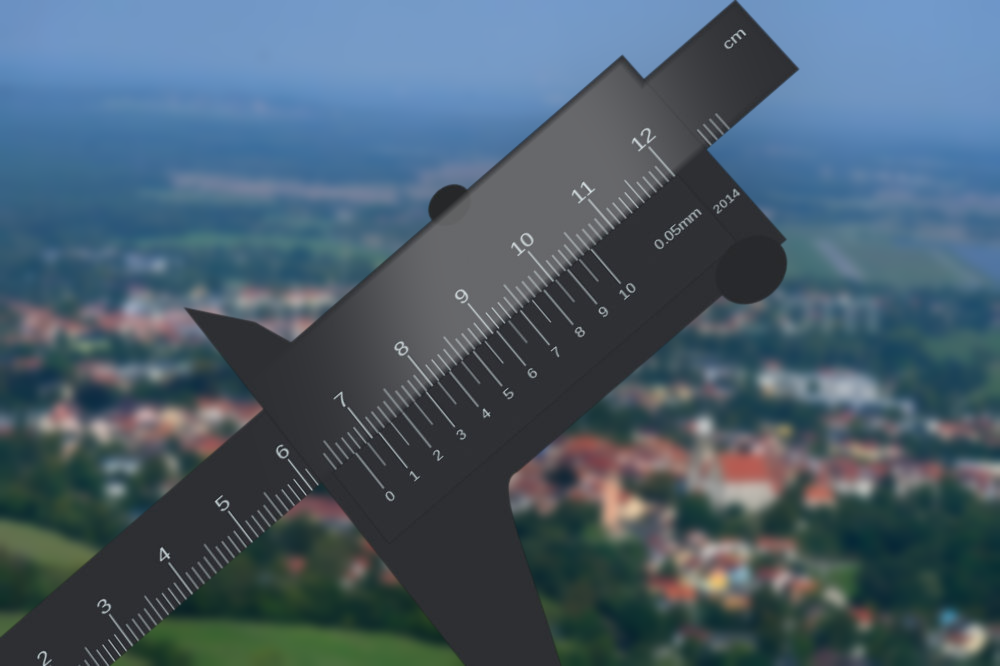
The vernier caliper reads 67.2 mm
